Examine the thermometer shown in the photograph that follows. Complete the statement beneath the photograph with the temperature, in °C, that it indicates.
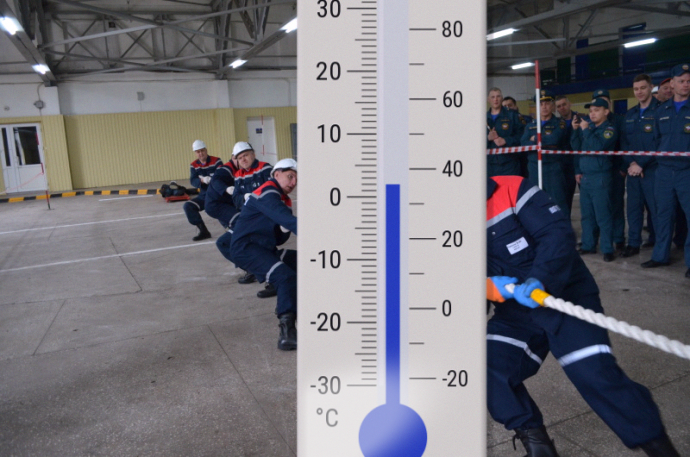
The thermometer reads 2 °C
